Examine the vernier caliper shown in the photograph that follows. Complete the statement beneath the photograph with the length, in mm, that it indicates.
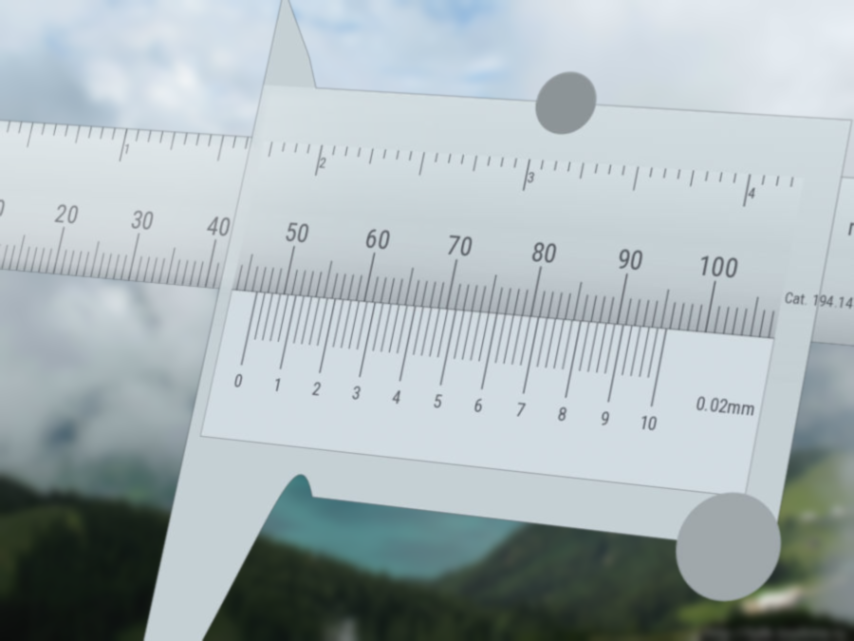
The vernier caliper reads 46.6 mm
